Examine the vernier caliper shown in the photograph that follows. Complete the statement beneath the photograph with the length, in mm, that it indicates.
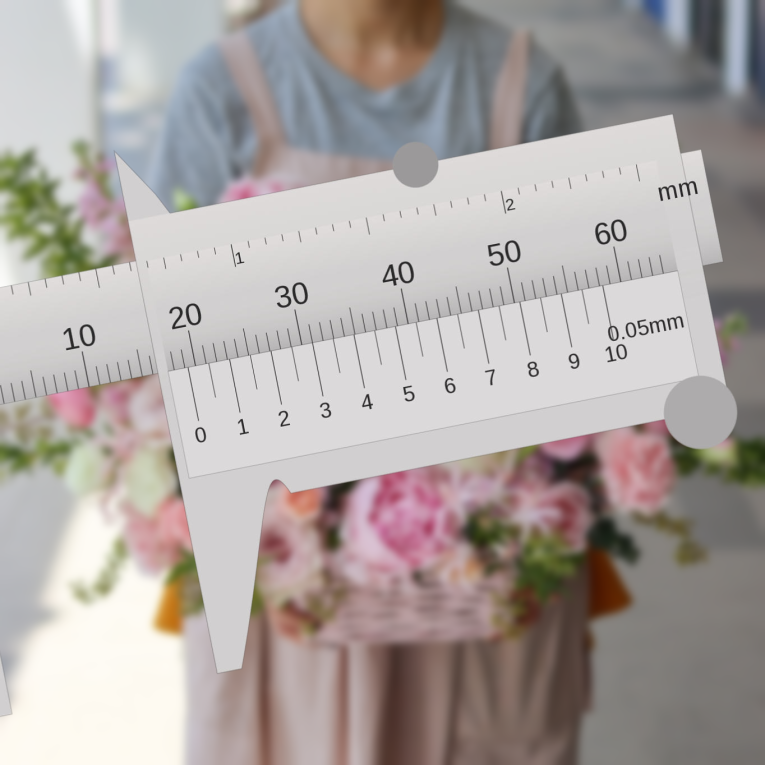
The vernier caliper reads 19.3 mm
